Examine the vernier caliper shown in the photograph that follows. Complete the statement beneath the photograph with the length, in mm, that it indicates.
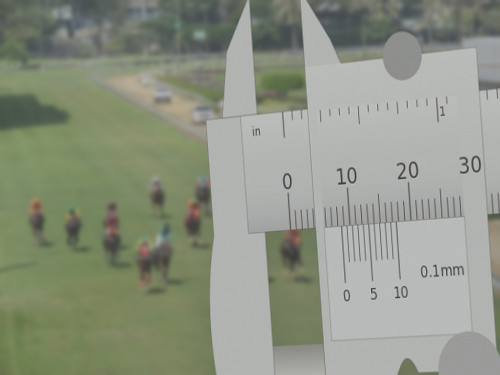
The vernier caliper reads 8.6 mm
